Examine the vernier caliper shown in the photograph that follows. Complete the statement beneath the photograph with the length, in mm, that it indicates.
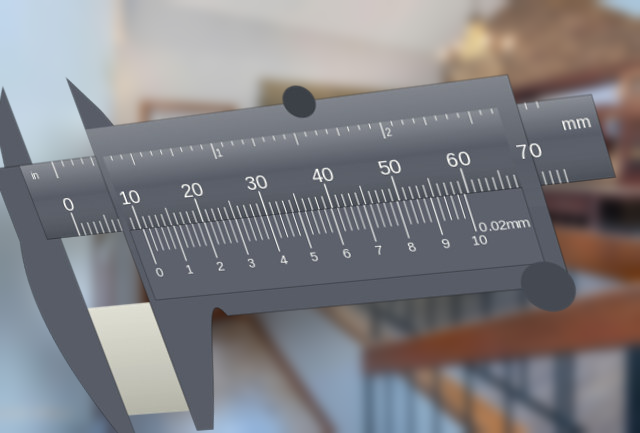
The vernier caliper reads 10.4 mm
